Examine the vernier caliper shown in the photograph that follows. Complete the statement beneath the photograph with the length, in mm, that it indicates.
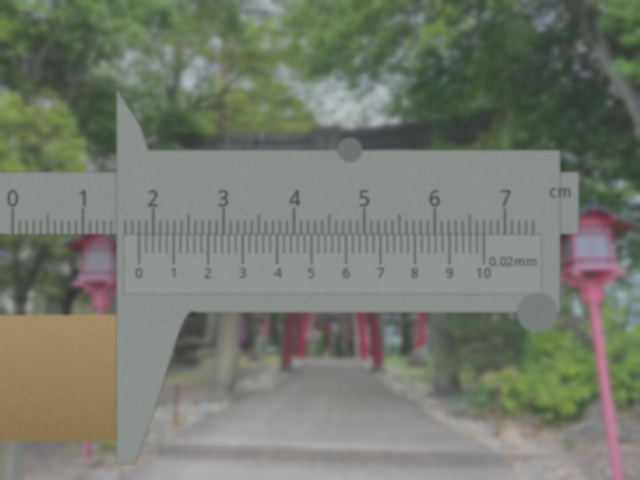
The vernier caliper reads 18.0 mm
